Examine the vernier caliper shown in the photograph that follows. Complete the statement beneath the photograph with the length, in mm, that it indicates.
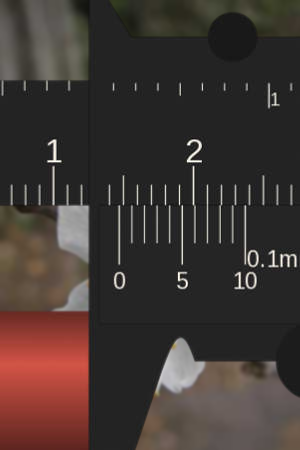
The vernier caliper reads 14.7 mm
